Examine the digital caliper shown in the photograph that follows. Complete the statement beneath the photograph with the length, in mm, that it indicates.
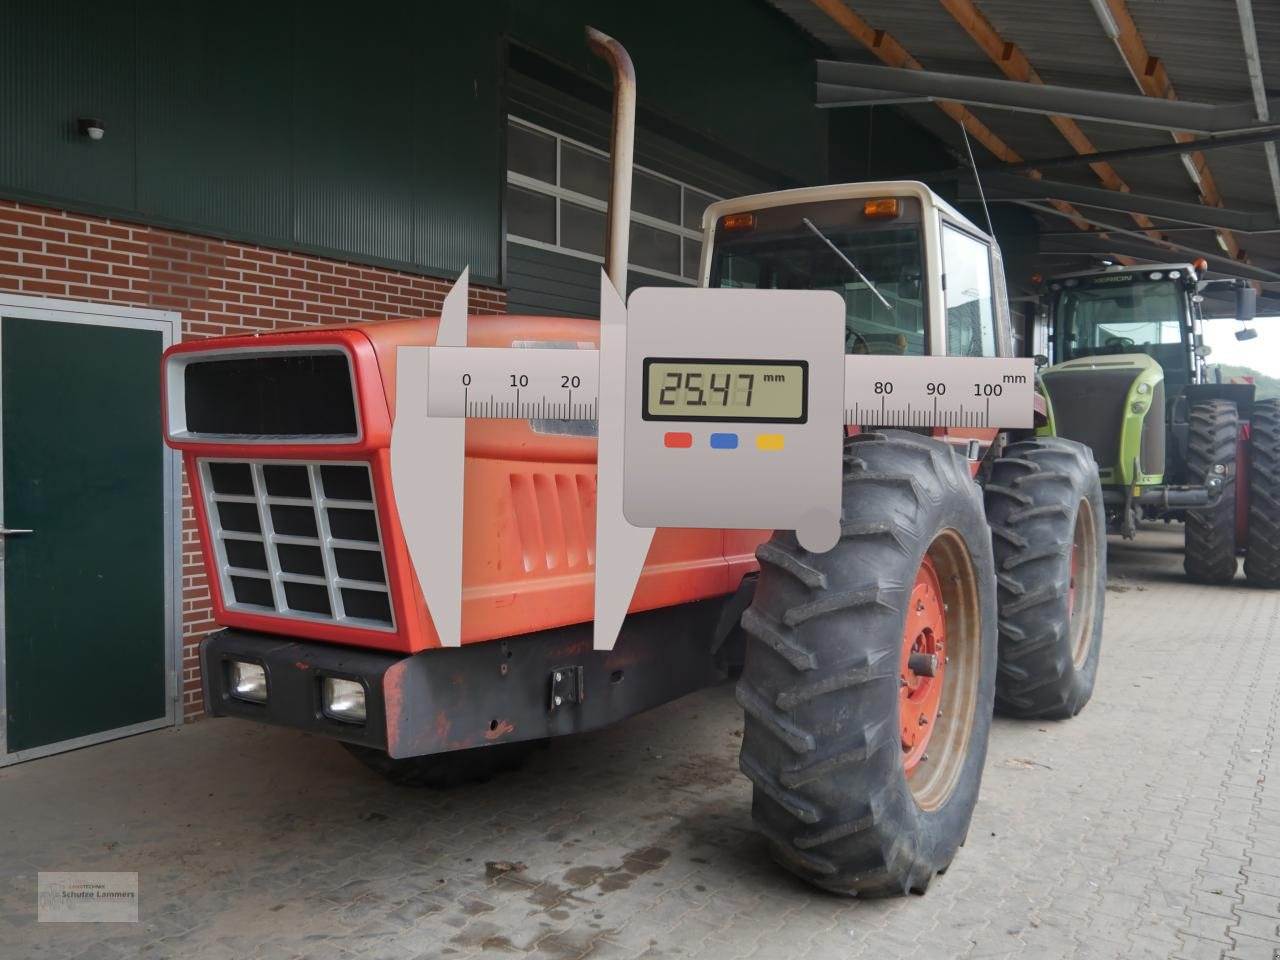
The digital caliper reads 25.47 mm
